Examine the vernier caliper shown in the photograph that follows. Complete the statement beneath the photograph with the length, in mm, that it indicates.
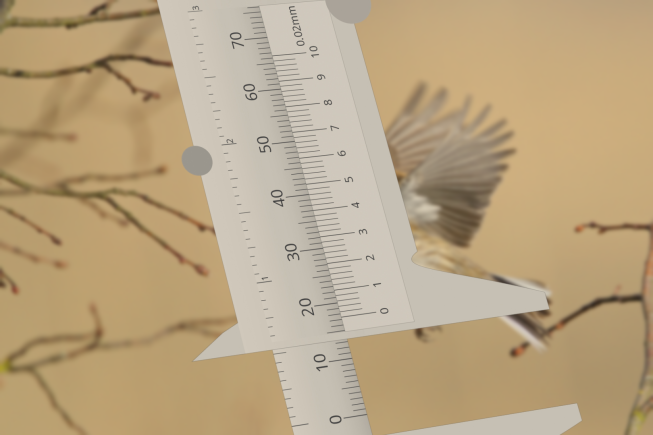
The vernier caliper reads 17.4 mm
